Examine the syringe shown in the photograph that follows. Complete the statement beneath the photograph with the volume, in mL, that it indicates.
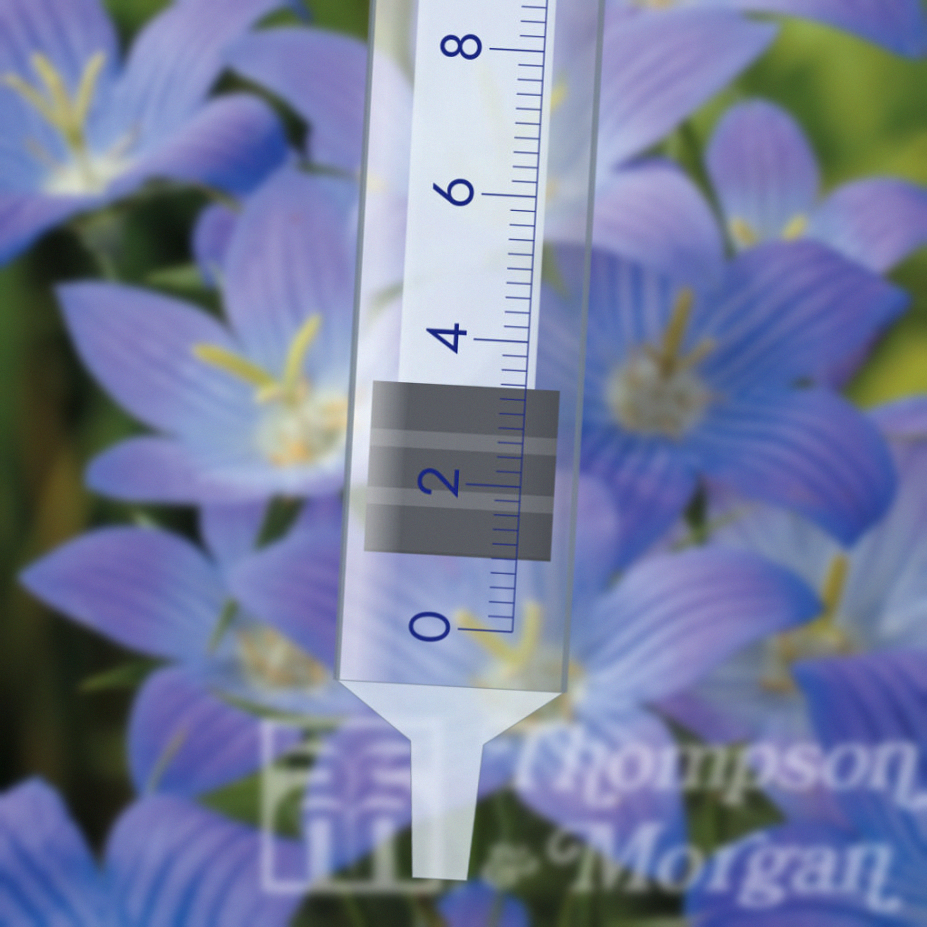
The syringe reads 1 mL
